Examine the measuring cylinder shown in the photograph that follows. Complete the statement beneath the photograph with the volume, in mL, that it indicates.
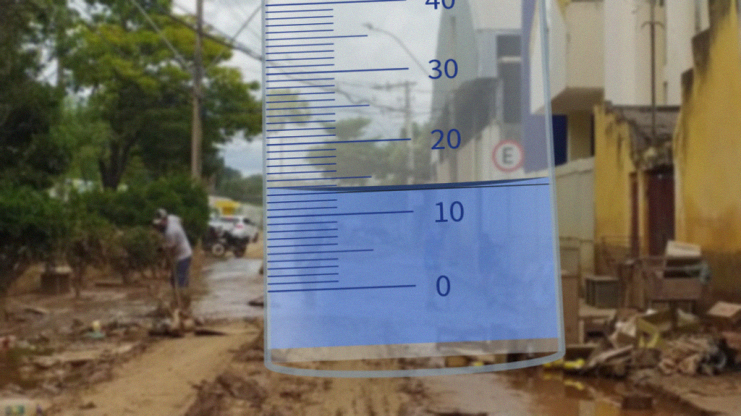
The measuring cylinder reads 13 mL
